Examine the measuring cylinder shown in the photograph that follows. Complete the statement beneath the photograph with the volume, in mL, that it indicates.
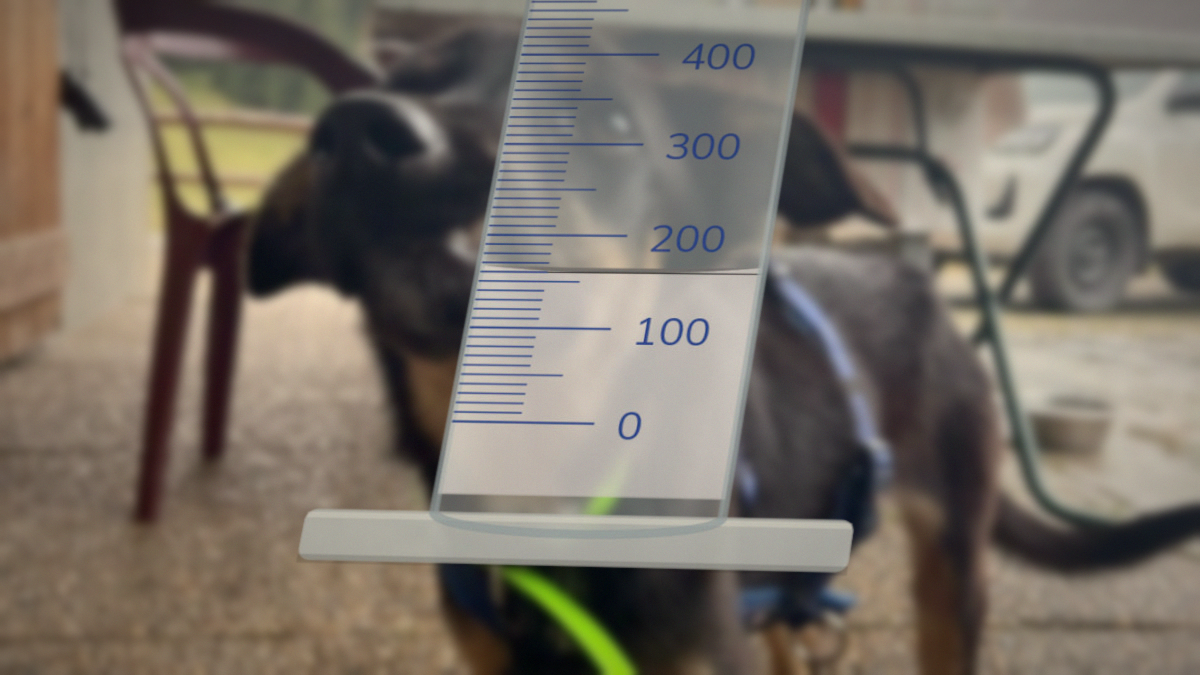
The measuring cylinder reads 160 mL
